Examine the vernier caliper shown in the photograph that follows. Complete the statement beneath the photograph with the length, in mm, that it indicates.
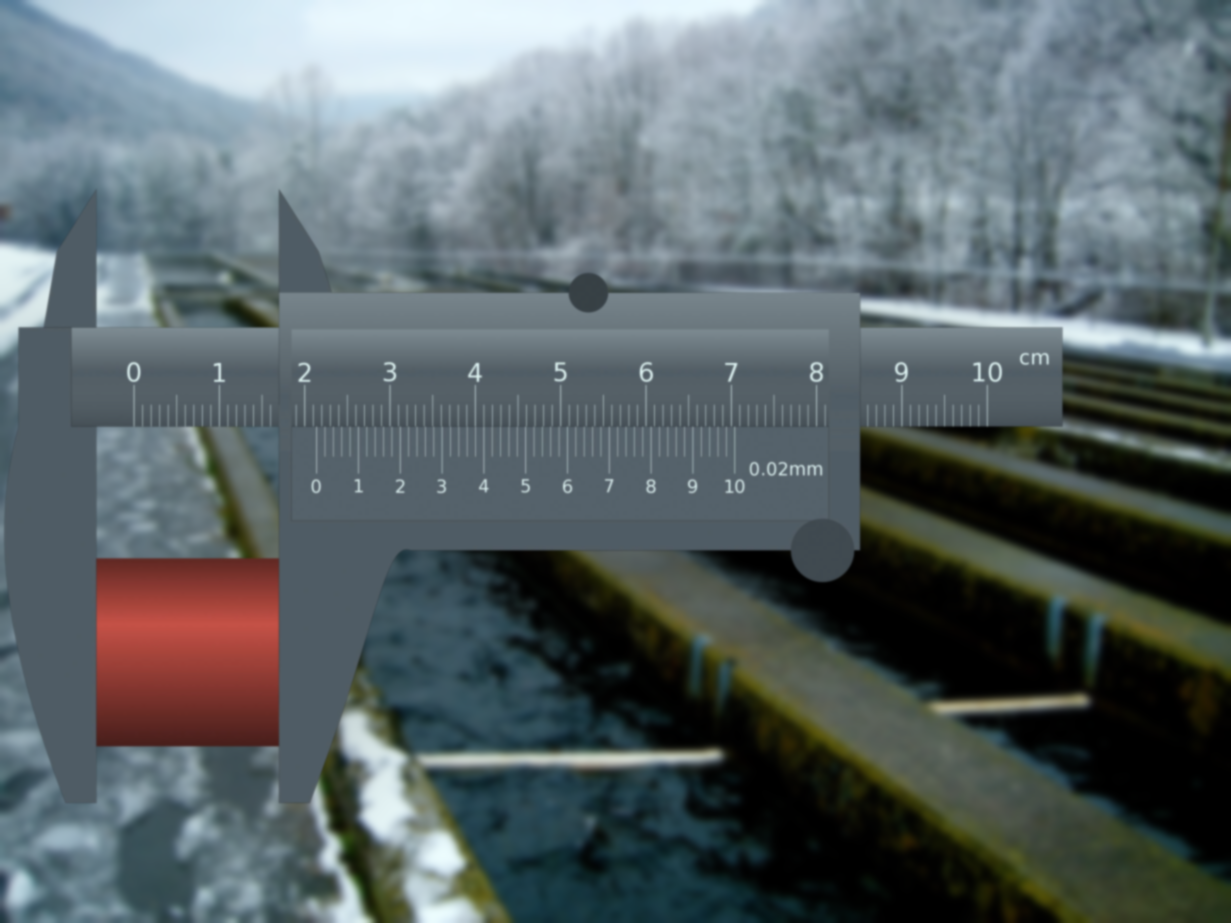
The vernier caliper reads 21.4 mm
